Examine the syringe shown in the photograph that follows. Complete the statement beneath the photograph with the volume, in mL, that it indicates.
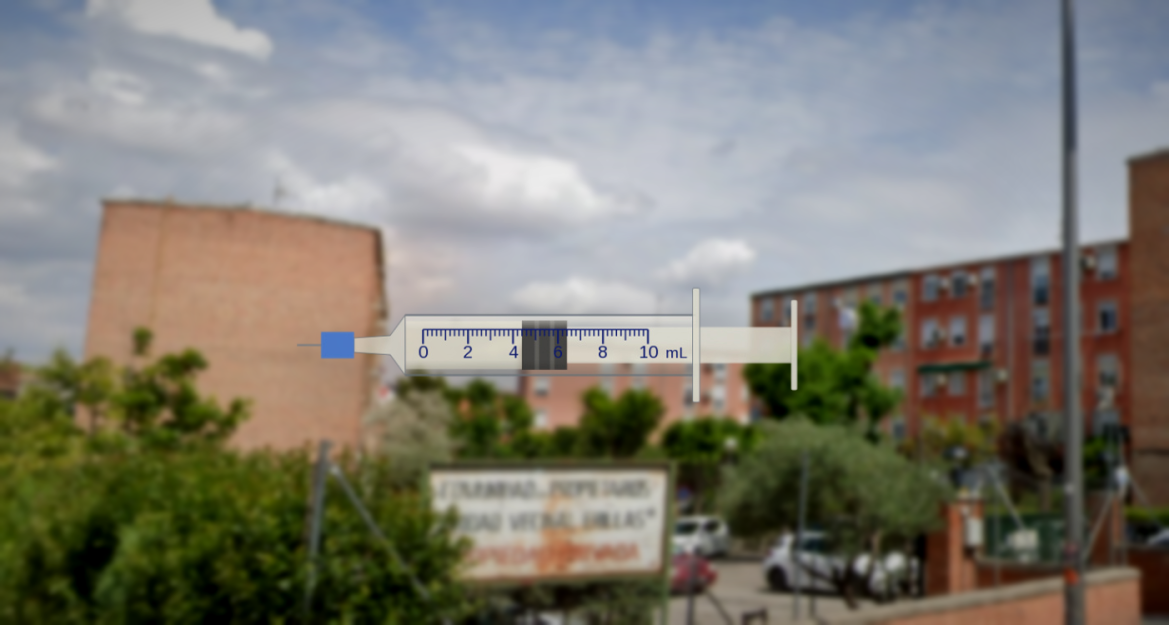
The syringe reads 4.4 mL
